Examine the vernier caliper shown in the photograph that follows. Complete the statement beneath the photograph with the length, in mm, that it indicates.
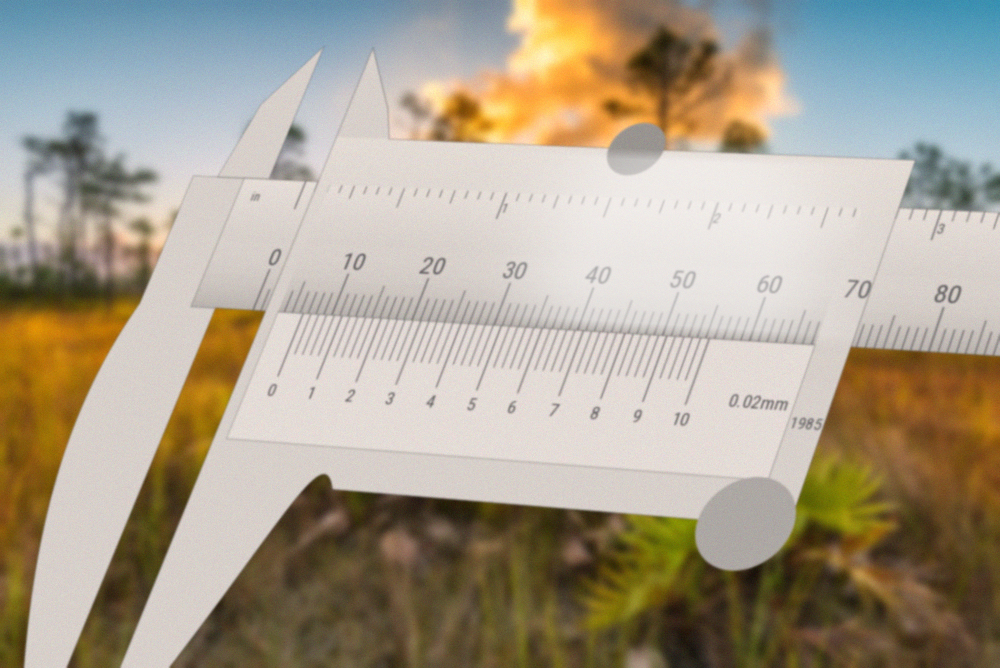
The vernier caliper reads 6.4 mm
